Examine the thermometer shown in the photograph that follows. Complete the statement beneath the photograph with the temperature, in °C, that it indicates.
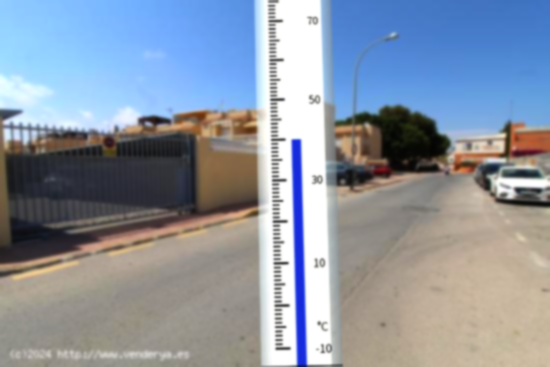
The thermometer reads 40 °C
